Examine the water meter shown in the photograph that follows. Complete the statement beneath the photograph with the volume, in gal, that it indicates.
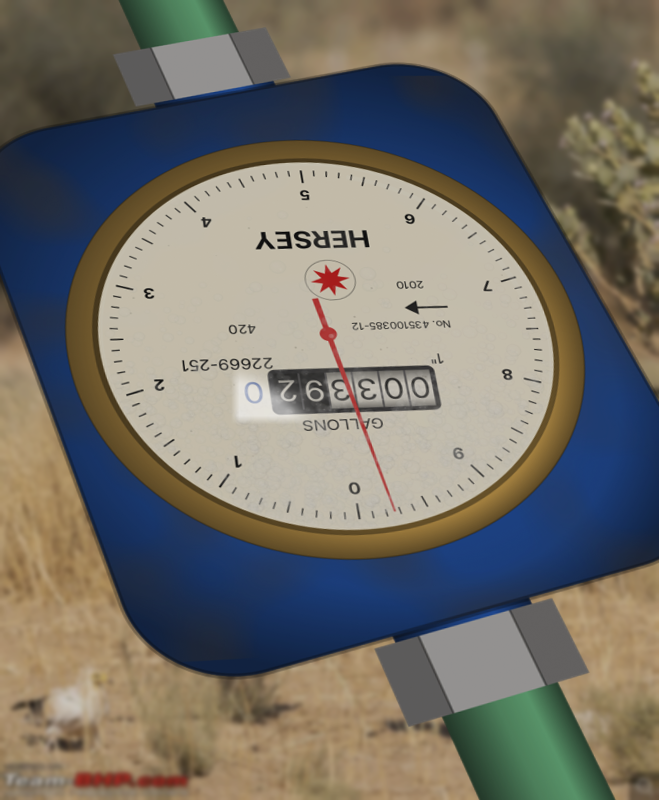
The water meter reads 33919.7 gal
